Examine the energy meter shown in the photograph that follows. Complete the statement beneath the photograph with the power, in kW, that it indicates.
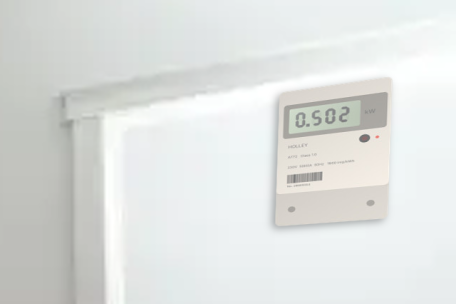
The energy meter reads 0.502 kW
